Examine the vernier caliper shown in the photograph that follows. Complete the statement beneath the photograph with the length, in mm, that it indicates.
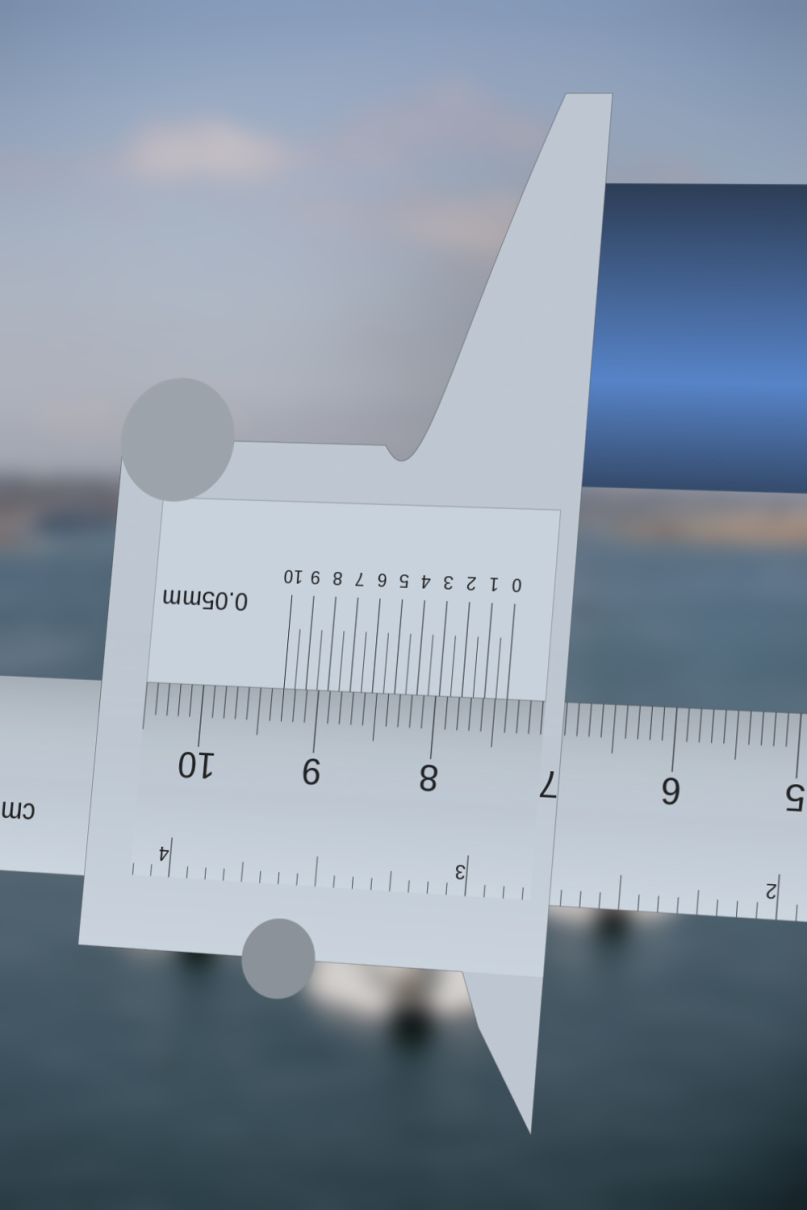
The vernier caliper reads 74.0 mm
